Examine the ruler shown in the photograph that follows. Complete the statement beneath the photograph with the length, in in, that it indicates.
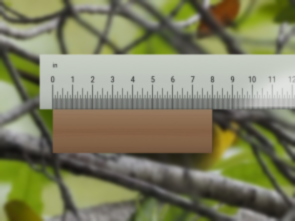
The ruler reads 8 in
